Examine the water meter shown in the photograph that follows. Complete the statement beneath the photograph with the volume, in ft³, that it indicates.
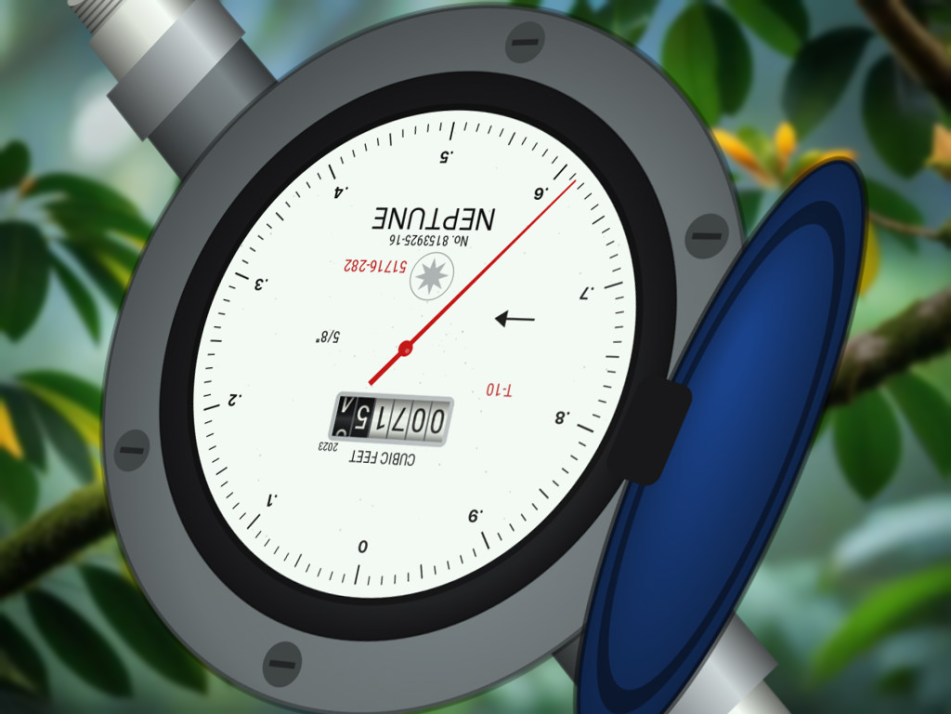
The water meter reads 7153.61 ft³
